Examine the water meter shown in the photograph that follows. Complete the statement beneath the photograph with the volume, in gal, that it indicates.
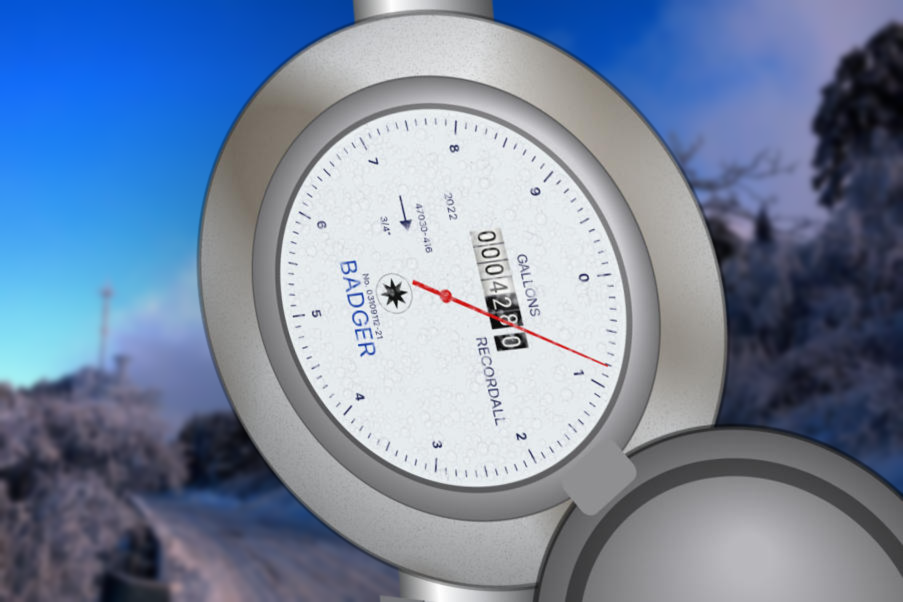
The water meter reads 4280.8 gal
